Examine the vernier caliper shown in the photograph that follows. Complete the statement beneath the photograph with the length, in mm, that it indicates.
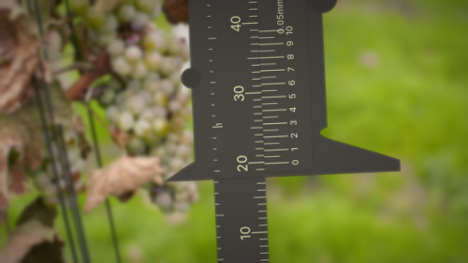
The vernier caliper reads 19.8 mm
